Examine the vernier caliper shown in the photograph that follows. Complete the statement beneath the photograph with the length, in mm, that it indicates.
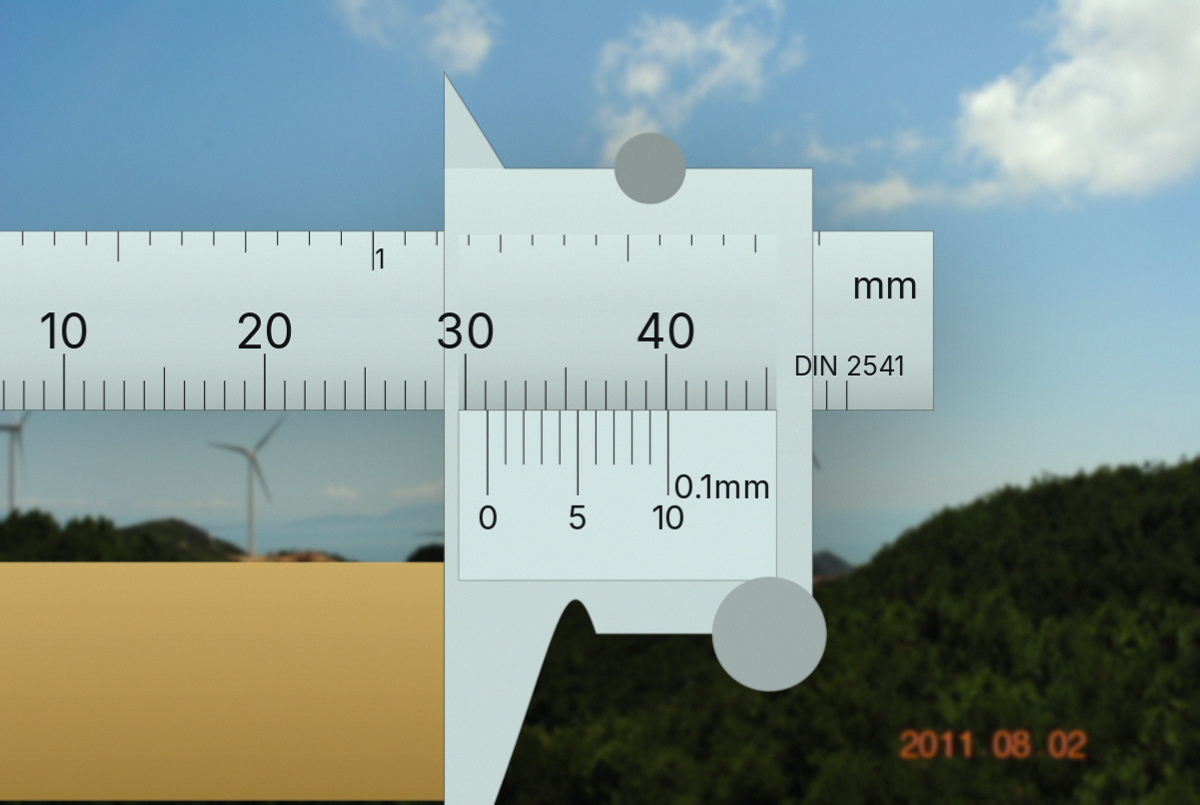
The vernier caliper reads 31.1 mm
